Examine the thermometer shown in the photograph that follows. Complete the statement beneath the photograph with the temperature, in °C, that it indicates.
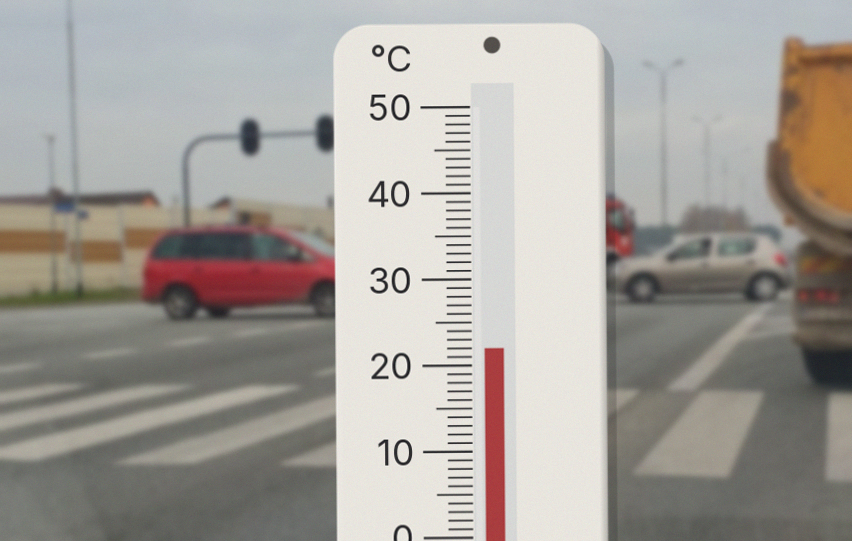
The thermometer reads 22 °C
